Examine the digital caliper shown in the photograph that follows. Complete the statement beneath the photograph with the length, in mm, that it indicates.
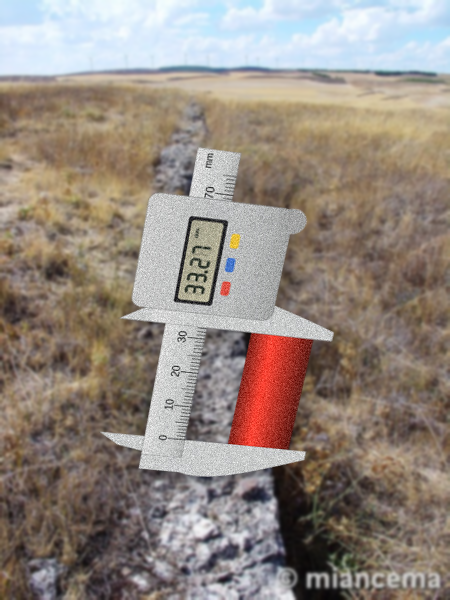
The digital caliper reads 33.27 mm
